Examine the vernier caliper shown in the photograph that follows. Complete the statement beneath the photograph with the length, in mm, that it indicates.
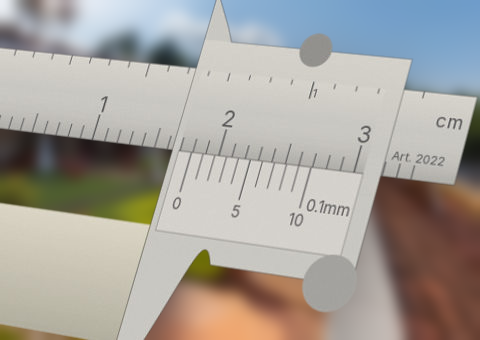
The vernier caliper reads 17.9 mm
